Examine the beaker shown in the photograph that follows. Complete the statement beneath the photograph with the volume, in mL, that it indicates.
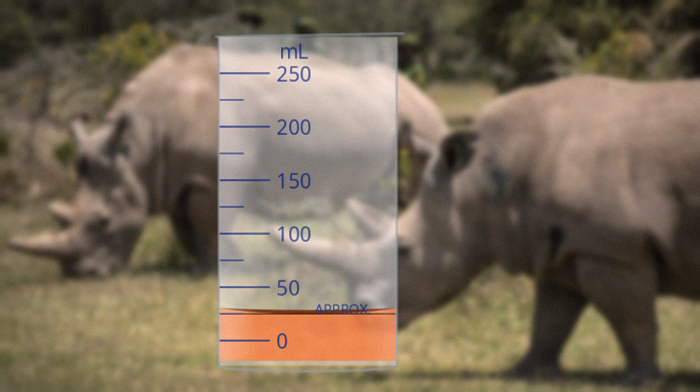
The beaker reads 25 mL
